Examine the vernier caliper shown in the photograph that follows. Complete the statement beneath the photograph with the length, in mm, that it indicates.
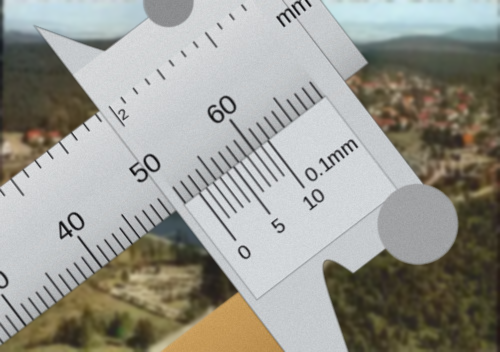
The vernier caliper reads 52.8 mm
